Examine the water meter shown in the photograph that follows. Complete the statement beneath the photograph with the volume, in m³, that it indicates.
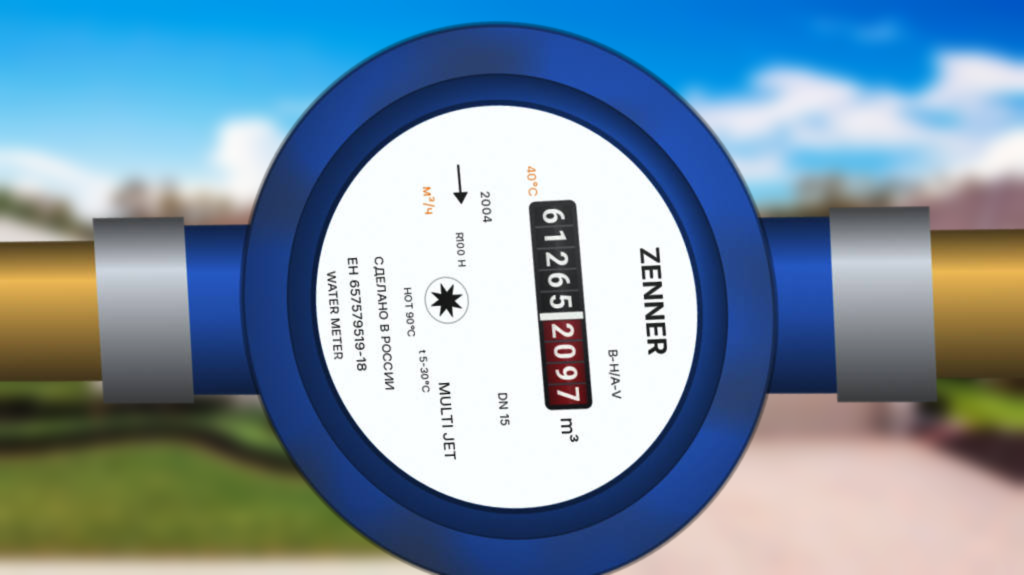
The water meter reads 61265.2097 m³
